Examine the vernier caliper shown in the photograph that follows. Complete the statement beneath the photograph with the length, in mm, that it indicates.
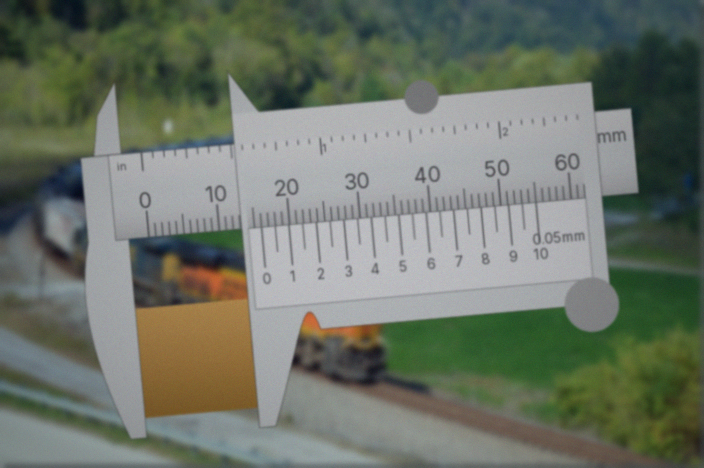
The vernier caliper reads 16.0 mm
